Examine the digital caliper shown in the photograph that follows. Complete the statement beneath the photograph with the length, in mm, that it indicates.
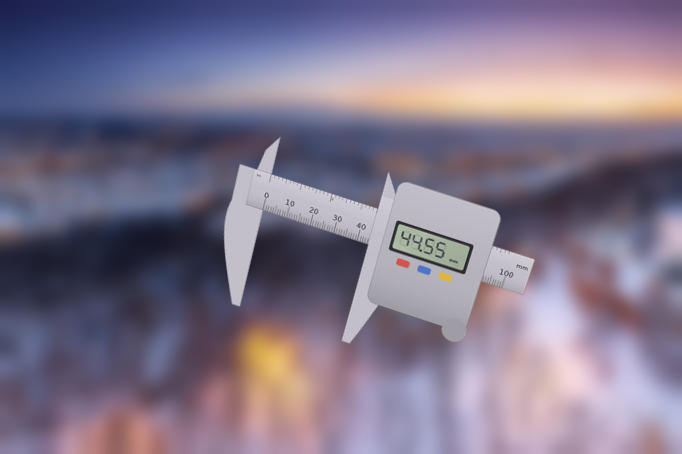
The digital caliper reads 44.55 mm
